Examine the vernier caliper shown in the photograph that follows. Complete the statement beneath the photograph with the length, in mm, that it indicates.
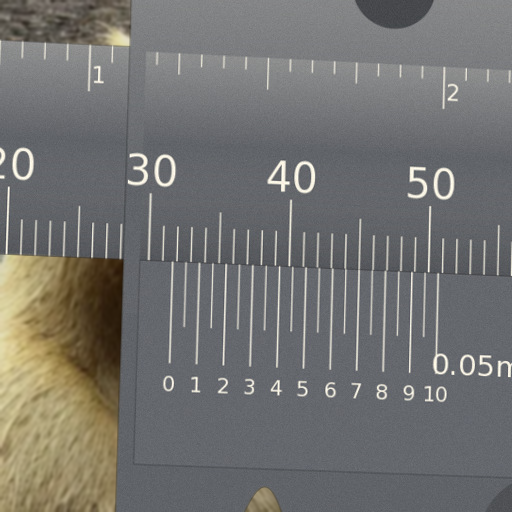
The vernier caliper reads 31.7 mm
